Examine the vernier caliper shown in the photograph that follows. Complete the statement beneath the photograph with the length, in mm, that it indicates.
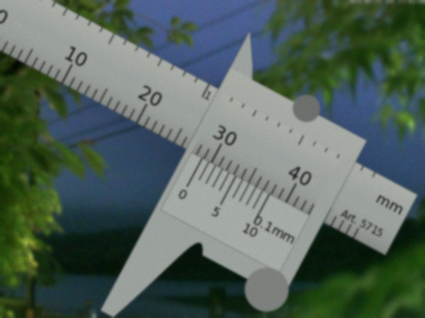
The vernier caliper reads 28.8 mm
